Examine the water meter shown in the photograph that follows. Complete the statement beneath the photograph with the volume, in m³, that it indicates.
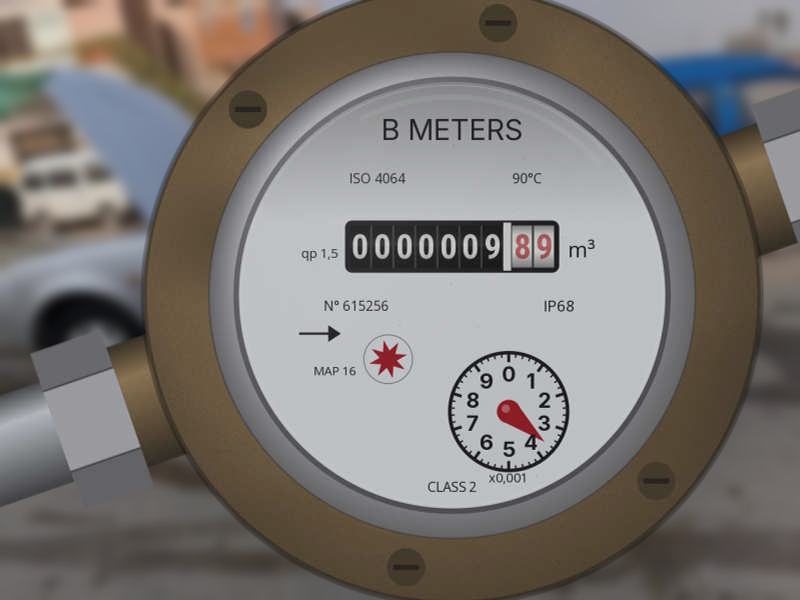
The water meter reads 9.893 m³
